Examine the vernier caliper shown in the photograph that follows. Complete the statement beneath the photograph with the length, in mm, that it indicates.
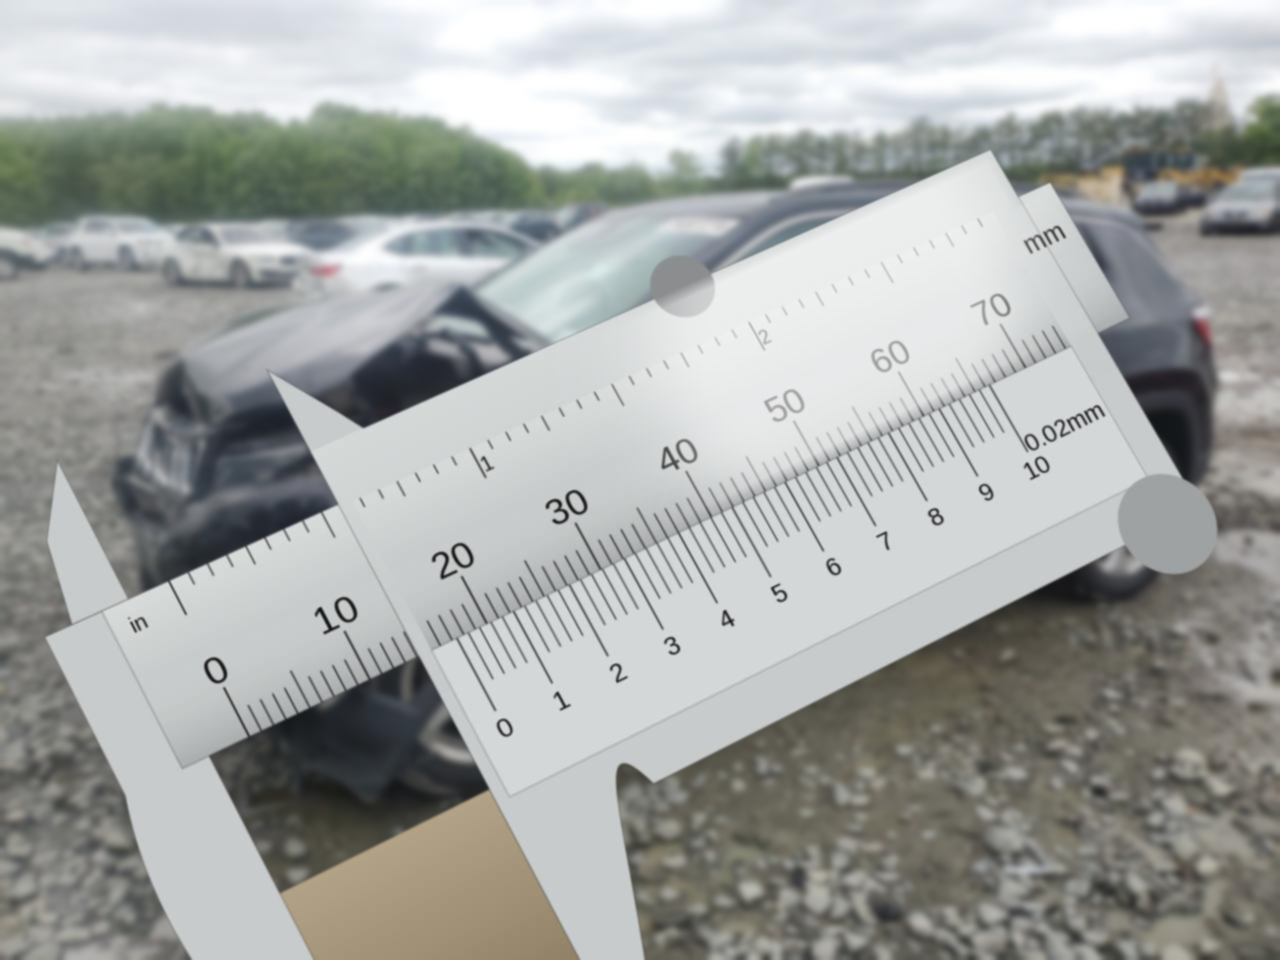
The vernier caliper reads 17.4 mm
